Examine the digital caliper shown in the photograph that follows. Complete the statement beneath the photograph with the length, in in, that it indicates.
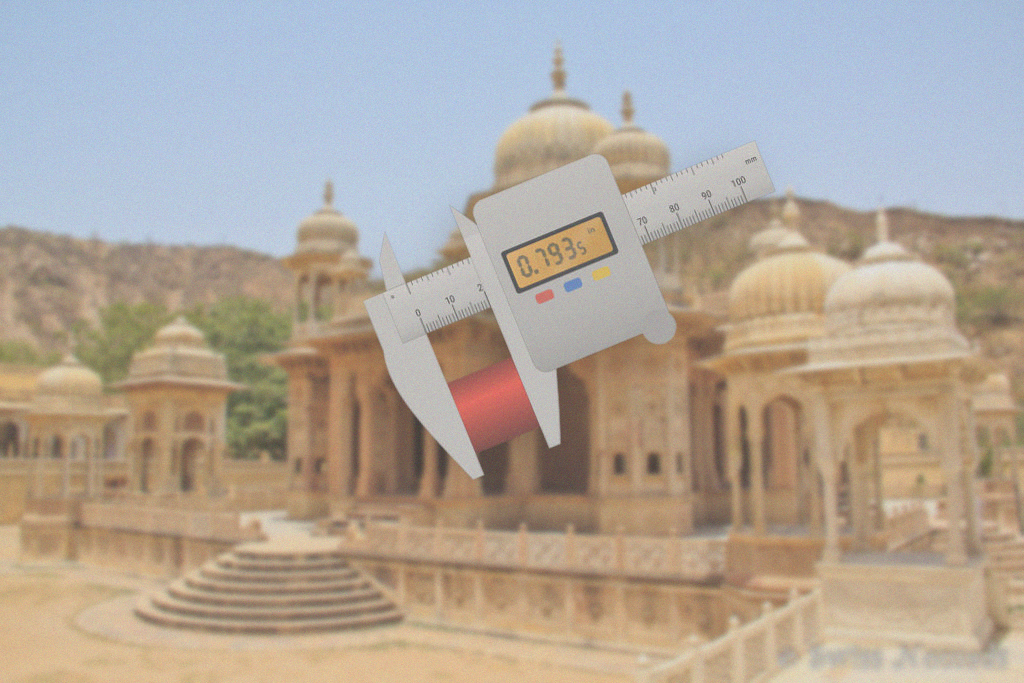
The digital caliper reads 0.7935 in
